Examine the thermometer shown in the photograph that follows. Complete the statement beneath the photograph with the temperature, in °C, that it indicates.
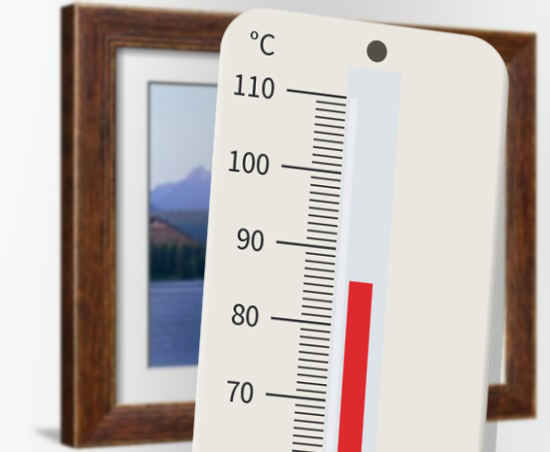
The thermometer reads 86 °C
